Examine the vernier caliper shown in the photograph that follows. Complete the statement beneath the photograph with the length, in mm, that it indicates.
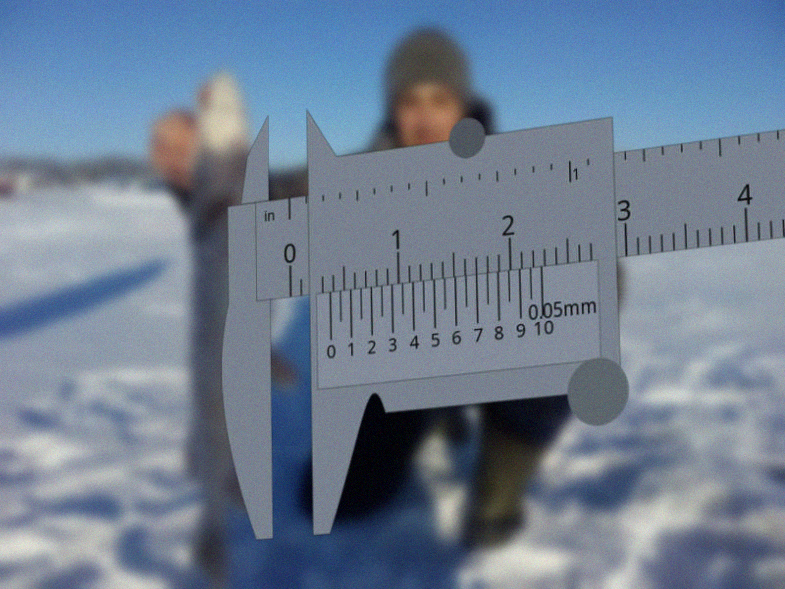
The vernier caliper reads 3.7 mm
